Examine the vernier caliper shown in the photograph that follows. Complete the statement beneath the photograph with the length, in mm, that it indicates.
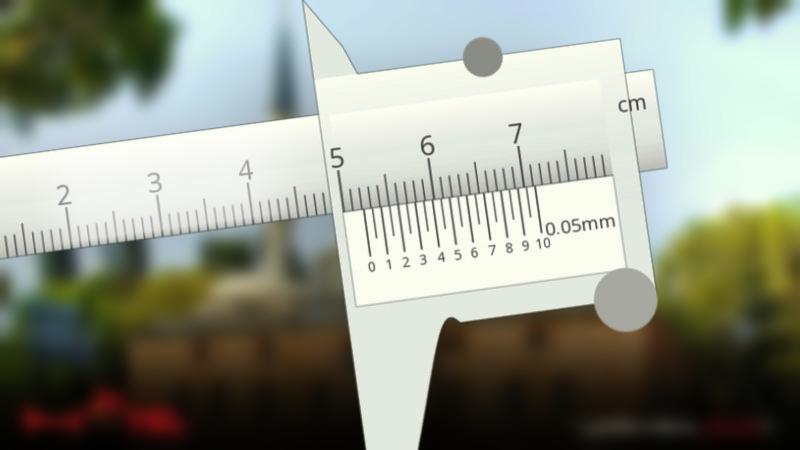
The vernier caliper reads 52.2 mm
